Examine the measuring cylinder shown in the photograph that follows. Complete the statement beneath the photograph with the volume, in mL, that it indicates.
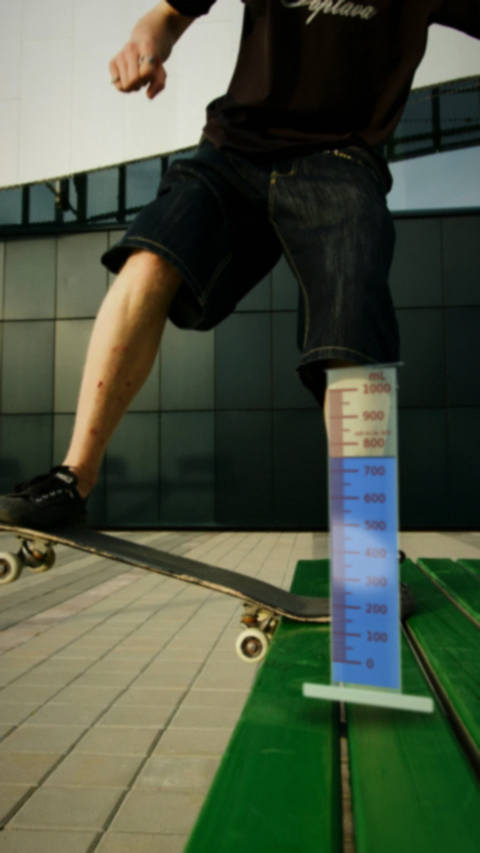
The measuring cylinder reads 750 mL
